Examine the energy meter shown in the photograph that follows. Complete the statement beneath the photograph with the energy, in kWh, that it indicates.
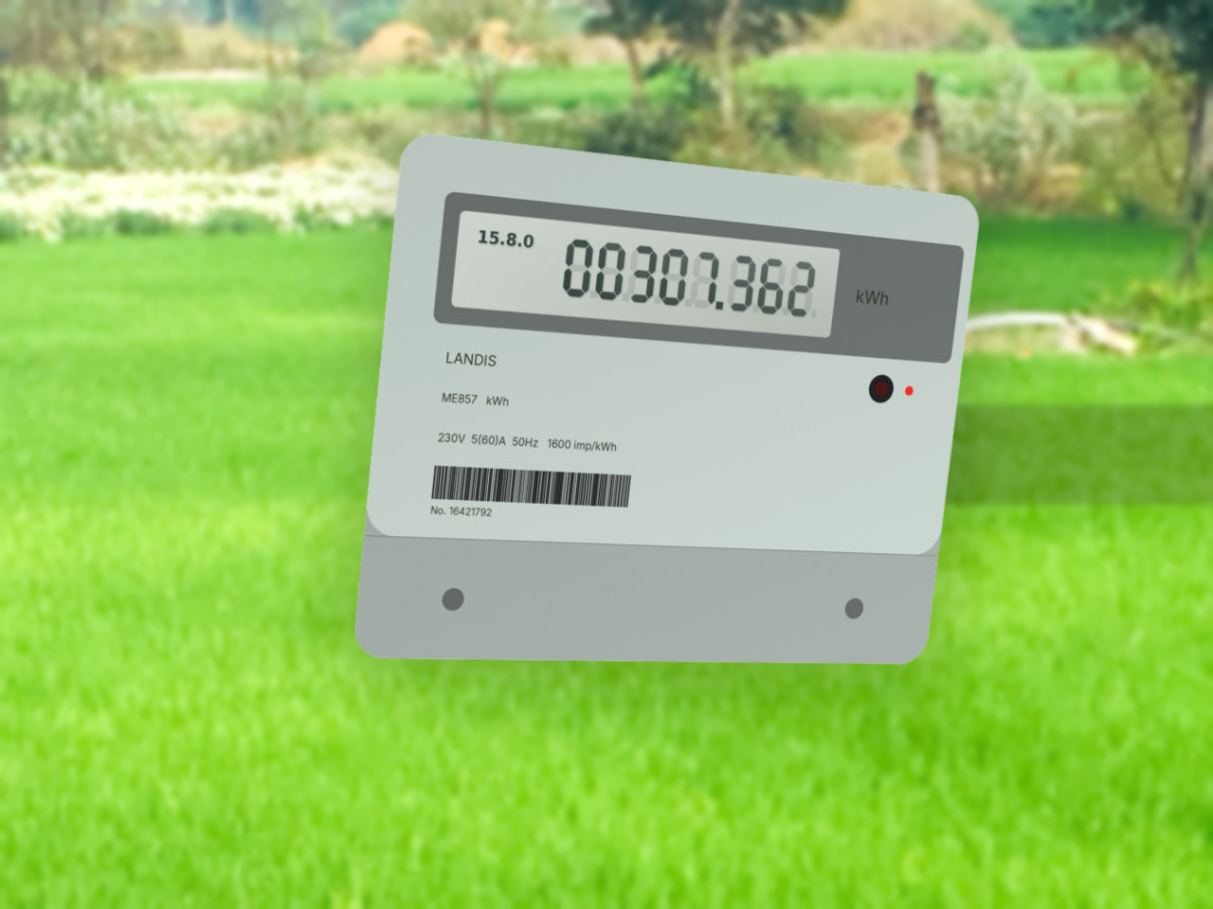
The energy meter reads 307.362 kWh
